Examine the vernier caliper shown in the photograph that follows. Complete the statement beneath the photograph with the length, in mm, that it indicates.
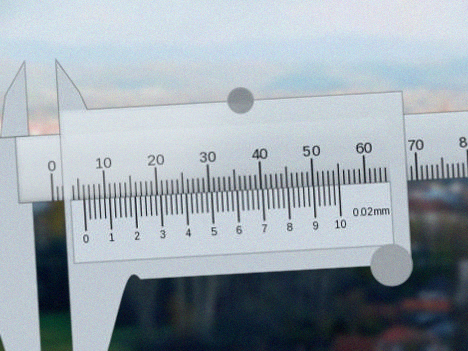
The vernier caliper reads 6.0 mm
